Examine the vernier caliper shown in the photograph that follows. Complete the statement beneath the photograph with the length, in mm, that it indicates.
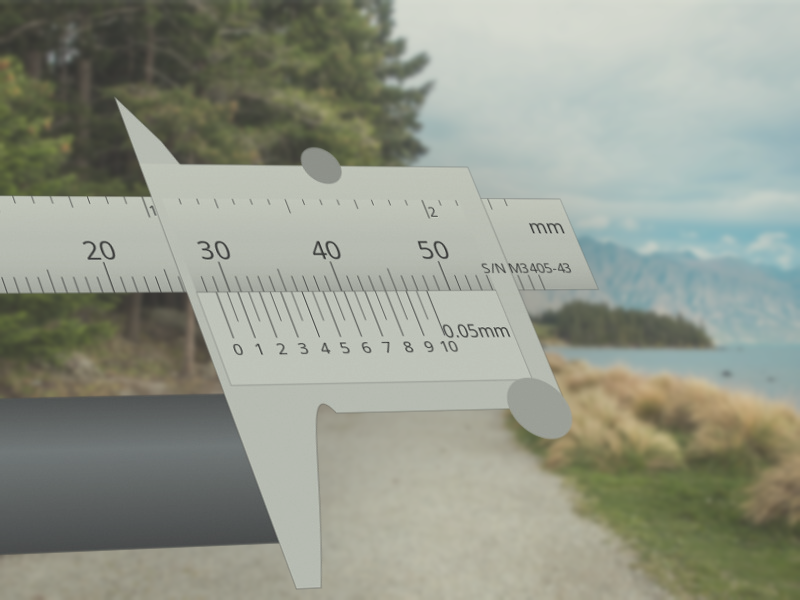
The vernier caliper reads 28.8 mm
